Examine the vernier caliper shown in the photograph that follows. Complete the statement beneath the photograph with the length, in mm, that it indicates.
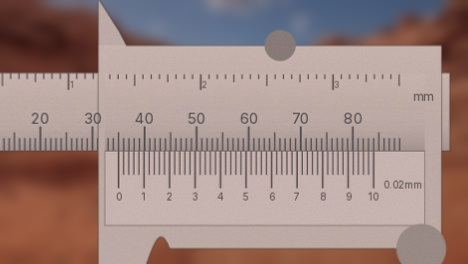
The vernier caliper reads 35.0 mm
